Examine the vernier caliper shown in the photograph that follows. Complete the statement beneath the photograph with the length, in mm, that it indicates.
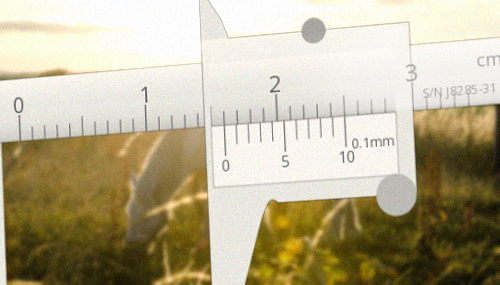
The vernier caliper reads 16.0 mm
